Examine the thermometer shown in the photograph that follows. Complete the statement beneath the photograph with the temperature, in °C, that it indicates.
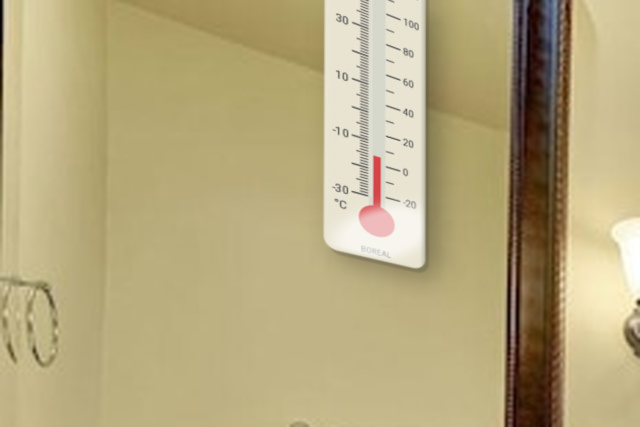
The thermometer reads -15 °C
